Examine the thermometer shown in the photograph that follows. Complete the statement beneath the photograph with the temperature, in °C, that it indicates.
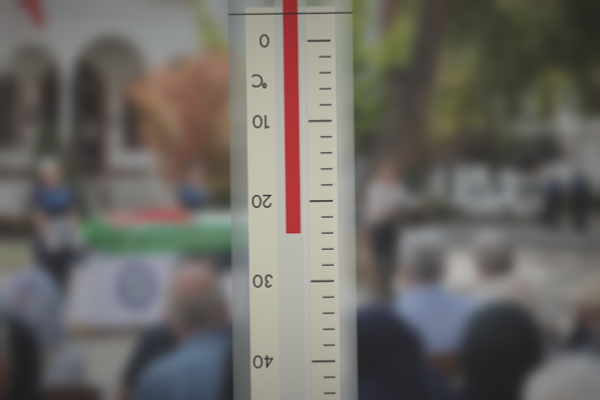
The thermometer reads 24 °C
